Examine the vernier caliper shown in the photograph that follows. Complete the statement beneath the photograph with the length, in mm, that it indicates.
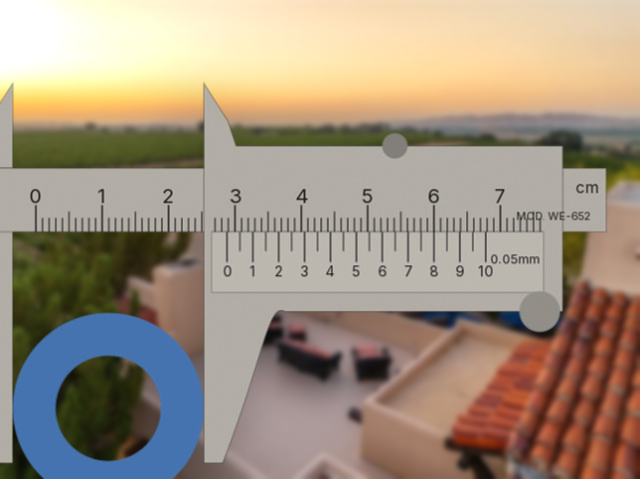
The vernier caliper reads 28.8 mm
